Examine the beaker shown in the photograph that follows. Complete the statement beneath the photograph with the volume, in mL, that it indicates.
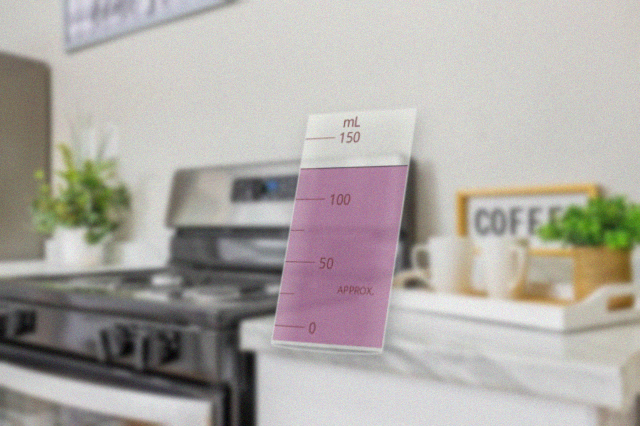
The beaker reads 125 mL
